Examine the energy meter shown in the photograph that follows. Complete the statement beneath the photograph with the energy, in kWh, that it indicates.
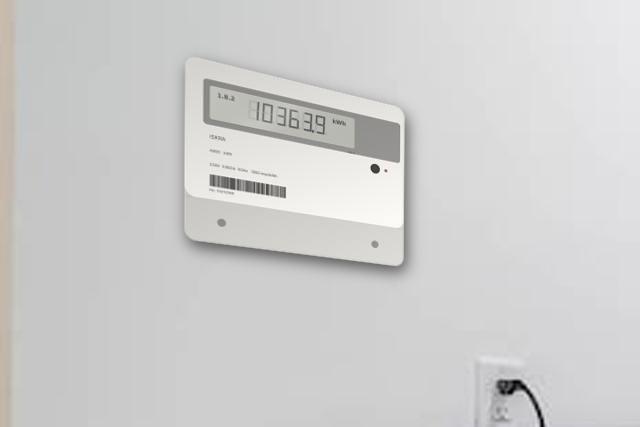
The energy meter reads 10363.9 kWh
